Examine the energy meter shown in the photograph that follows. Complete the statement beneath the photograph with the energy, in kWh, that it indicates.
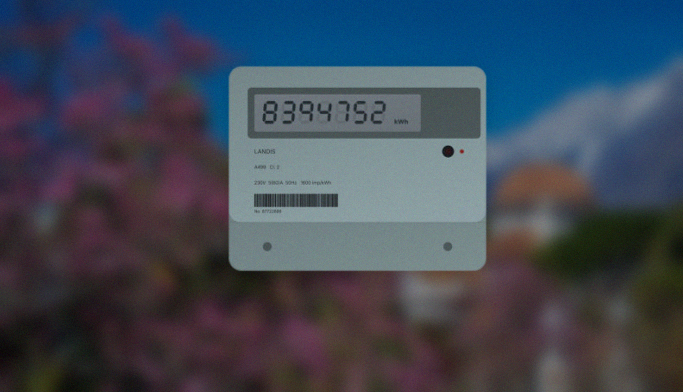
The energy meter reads 8394752 kWh
